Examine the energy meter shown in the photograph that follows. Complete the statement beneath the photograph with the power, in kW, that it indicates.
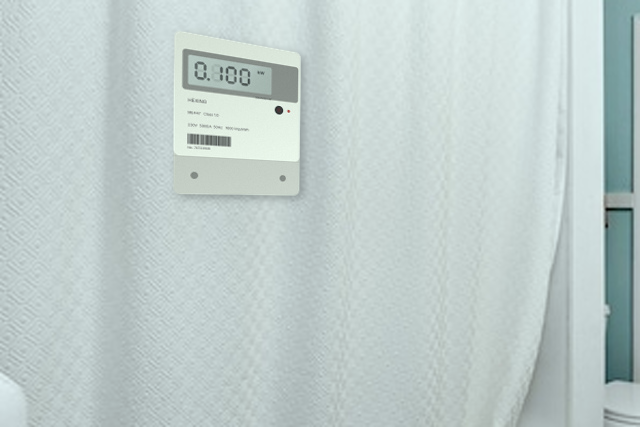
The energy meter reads 0.100 kW
